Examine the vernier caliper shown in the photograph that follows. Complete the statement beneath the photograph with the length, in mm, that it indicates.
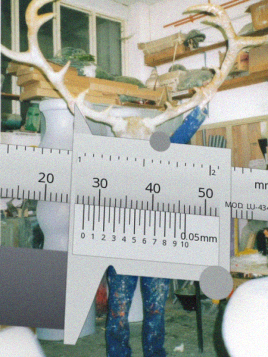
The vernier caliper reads 27.2 mm
